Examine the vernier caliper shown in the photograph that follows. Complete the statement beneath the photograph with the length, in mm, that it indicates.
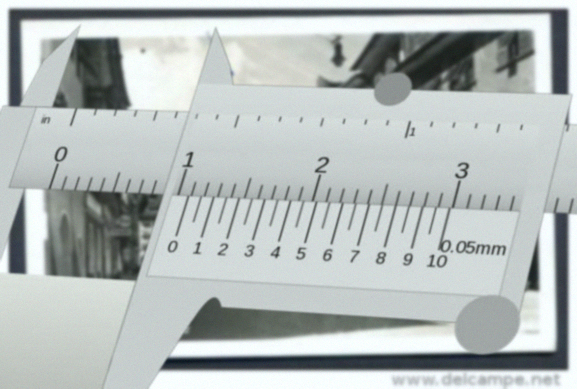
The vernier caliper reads 10.8 mm
